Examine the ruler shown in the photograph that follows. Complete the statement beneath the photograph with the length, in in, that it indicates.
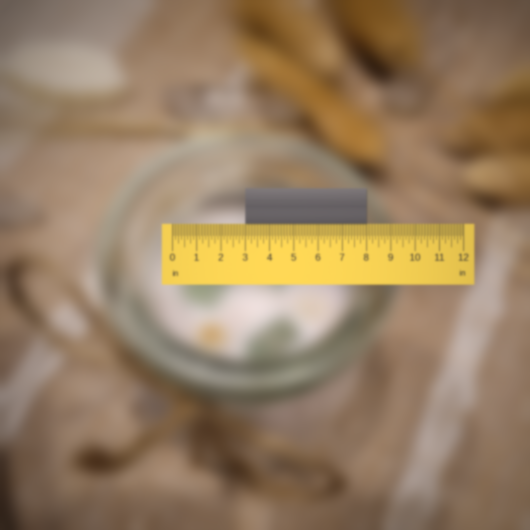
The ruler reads 5 in
